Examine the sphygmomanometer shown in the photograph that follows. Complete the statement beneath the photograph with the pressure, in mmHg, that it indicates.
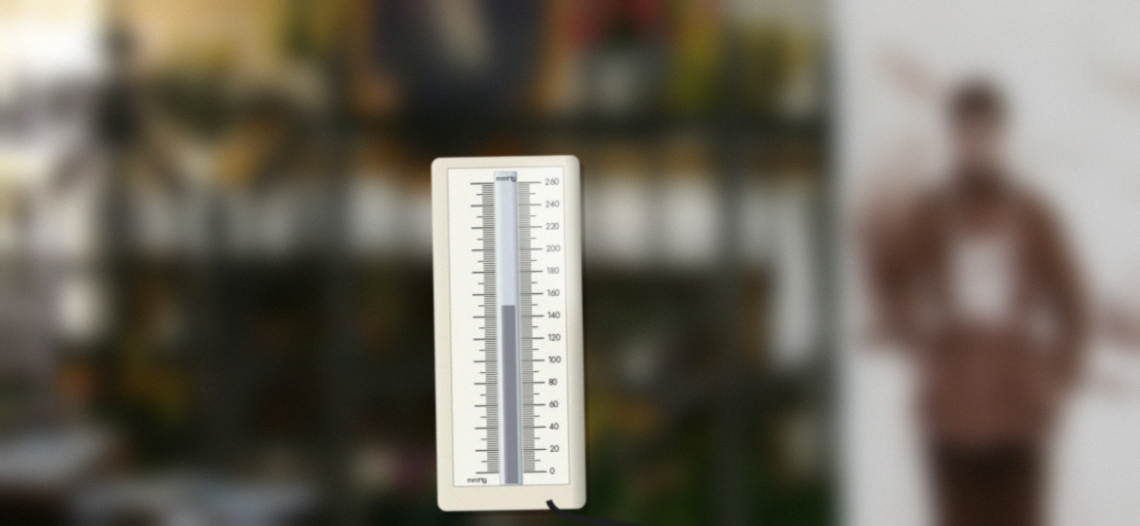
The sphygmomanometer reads 150 mmHg
